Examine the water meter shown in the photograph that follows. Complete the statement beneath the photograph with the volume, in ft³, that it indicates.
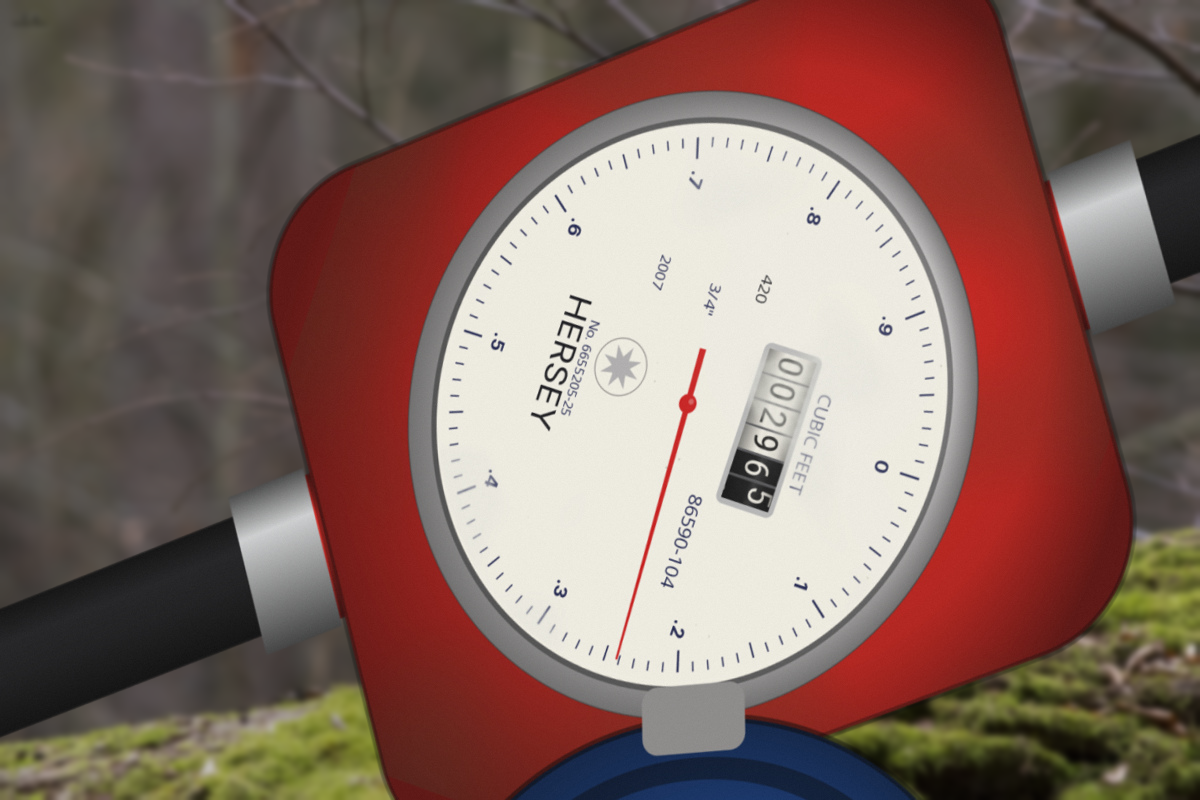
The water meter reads 2965.24 ft³
